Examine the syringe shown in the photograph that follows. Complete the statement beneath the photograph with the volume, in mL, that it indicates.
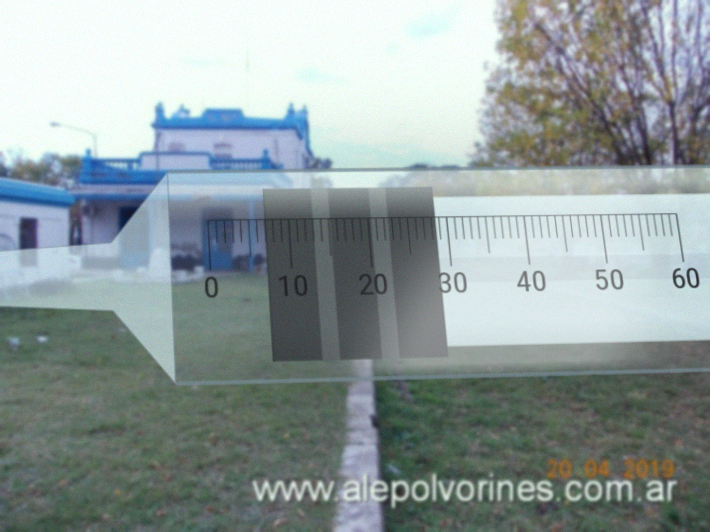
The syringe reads 7 mL
